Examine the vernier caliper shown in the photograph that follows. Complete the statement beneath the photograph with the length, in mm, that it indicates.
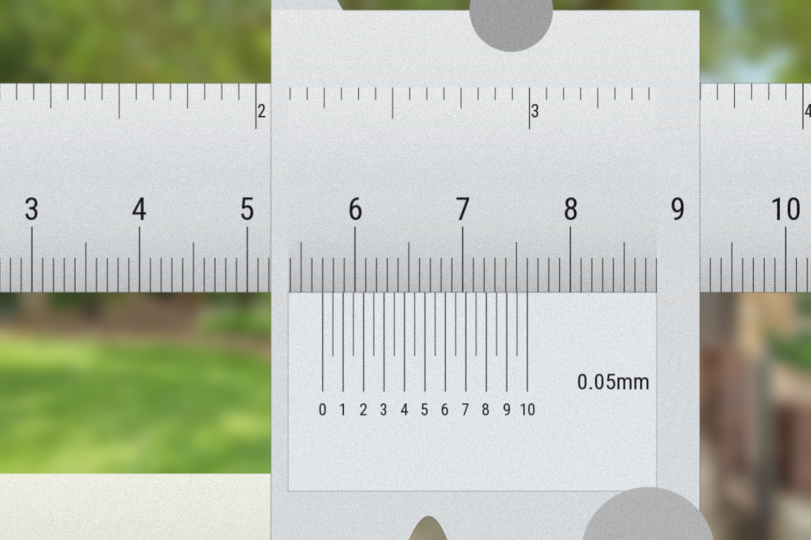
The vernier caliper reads 57.0 mm
